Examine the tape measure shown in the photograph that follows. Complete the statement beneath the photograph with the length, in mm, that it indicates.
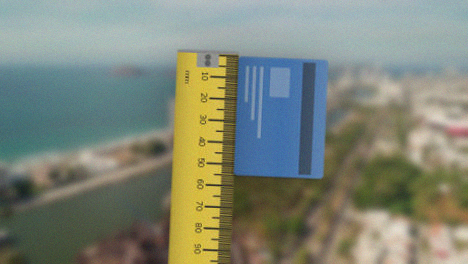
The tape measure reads 55 mm
